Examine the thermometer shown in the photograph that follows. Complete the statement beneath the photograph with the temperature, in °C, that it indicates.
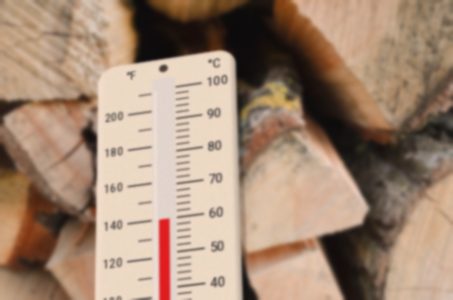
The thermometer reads 60 °C
